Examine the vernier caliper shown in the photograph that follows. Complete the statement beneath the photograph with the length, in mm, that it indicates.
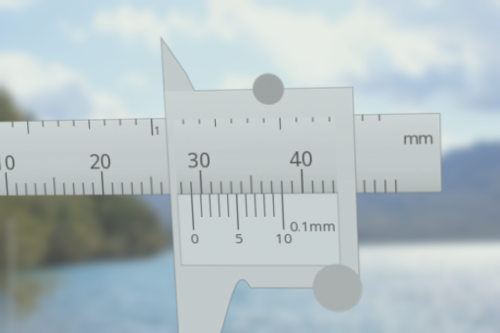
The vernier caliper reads 29.0 mm
